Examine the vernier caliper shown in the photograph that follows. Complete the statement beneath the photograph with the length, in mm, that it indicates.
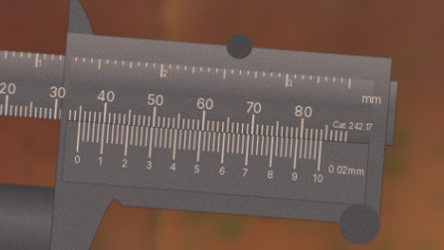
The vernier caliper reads 35.0 mm
